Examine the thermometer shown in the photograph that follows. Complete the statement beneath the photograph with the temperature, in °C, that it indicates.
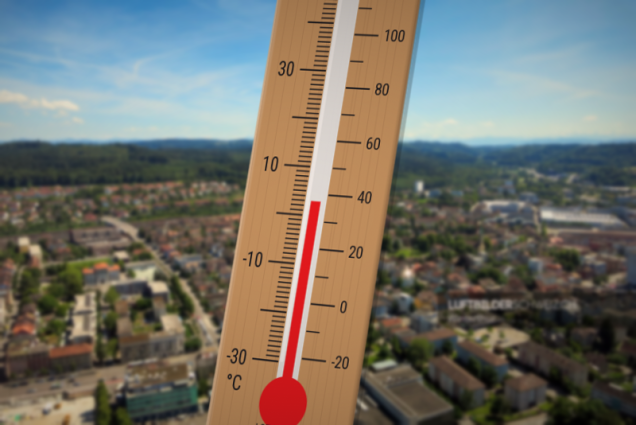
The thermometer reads 3 °C
